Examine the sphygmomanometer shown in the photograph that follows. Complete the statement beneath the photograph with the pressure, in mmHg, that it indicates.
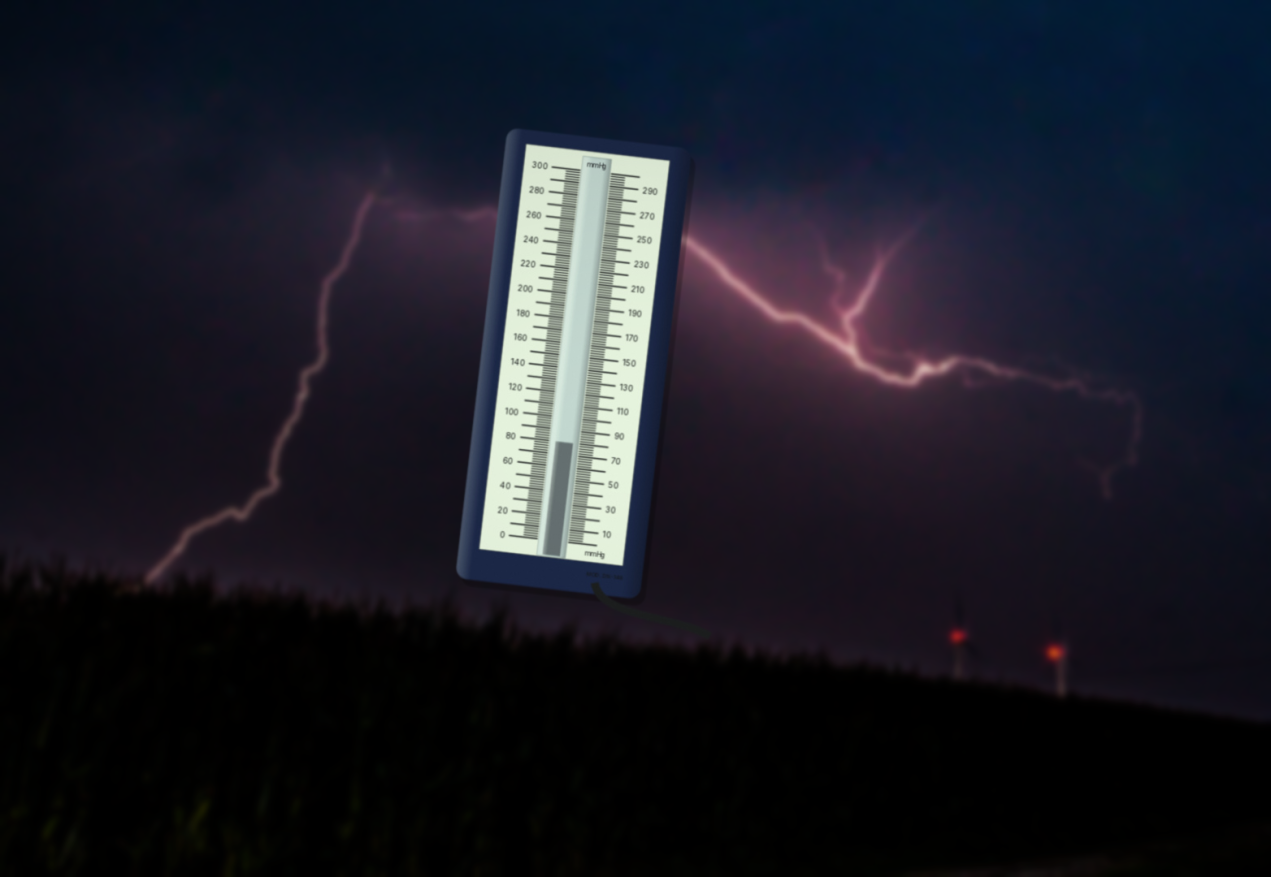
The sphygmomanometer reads 80 mmHg
